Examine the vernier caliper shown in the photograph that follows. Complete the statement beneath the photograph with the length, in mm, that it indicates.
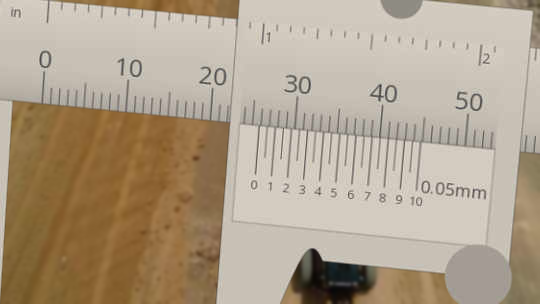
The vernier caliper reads 25.8 mm
